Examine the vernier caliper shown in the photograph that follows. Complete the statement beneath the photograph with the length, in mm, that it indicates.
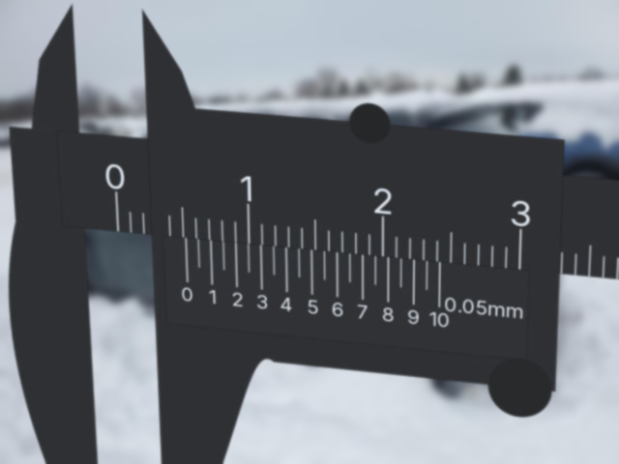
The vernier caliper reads 5.2 mm
